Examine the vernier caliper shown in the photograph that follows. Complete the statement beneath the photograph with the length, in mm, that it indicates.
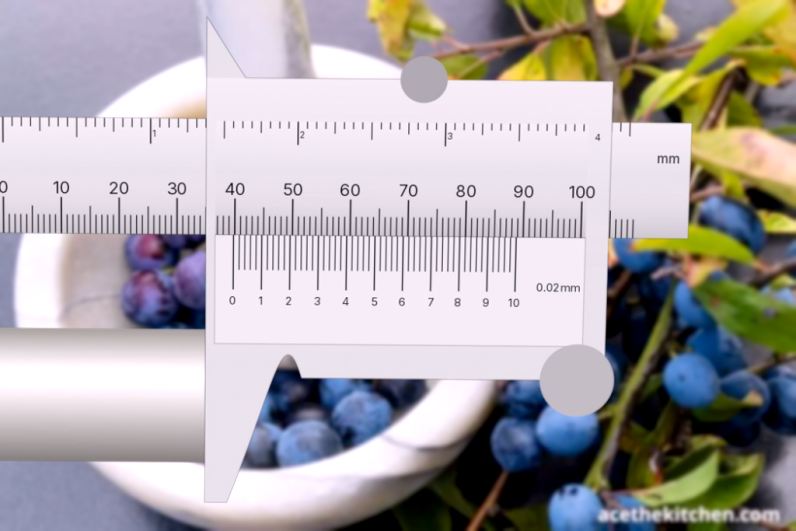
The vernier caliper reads 39.8 mm
